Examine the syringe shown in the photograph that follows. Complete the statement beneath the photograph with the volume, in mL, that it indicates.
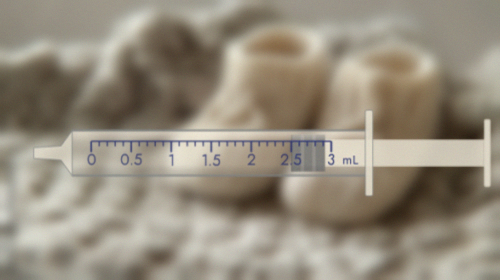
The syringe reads 2.5 mL
